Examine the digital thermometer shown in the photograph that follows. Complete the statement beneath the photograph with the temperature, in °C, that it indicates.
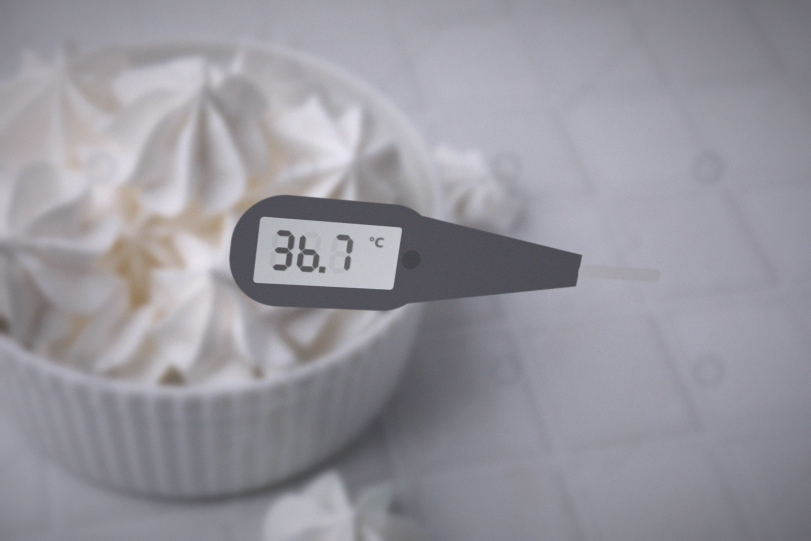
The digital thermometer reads 36.7 °C
